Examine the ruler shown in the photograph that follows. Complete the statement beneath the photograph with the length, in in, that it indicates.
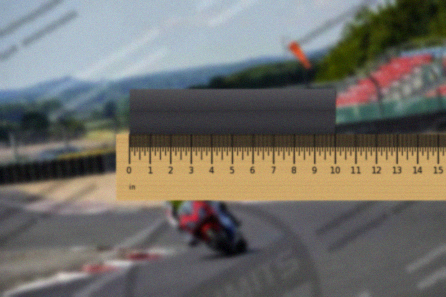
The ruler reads 10 in
